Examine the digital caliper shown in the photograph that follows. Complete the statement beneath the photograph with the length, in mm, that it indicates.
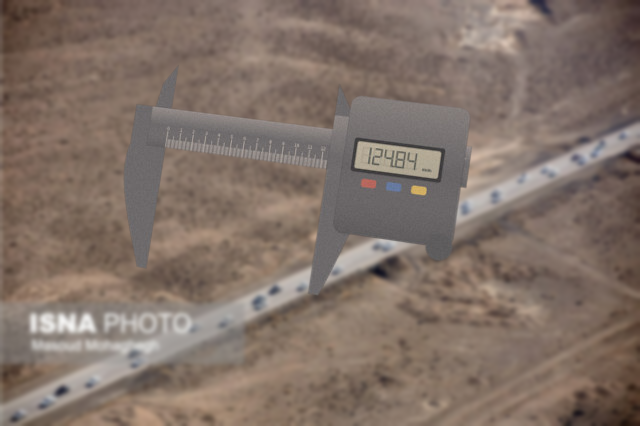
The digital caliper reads 124.84 mm
